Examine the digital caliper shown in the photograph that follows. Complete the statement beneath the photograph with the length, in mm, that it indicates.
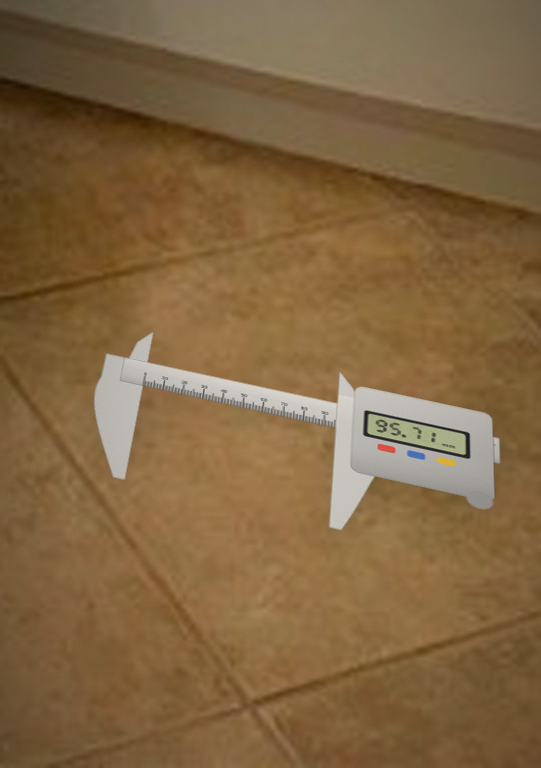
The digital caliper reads 95.71 mm
